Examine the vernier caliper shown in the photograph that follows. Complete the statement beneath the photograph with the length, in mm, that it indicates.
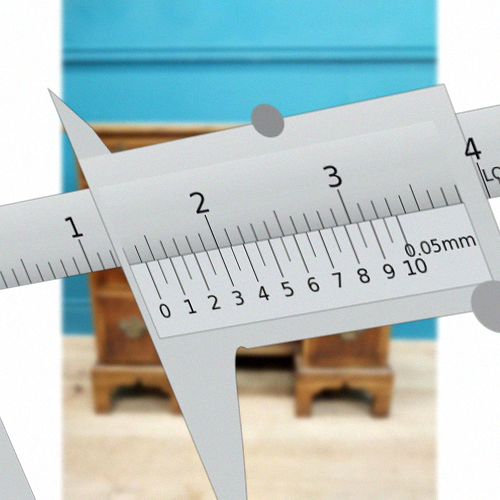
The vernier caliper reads 14.3 mm
